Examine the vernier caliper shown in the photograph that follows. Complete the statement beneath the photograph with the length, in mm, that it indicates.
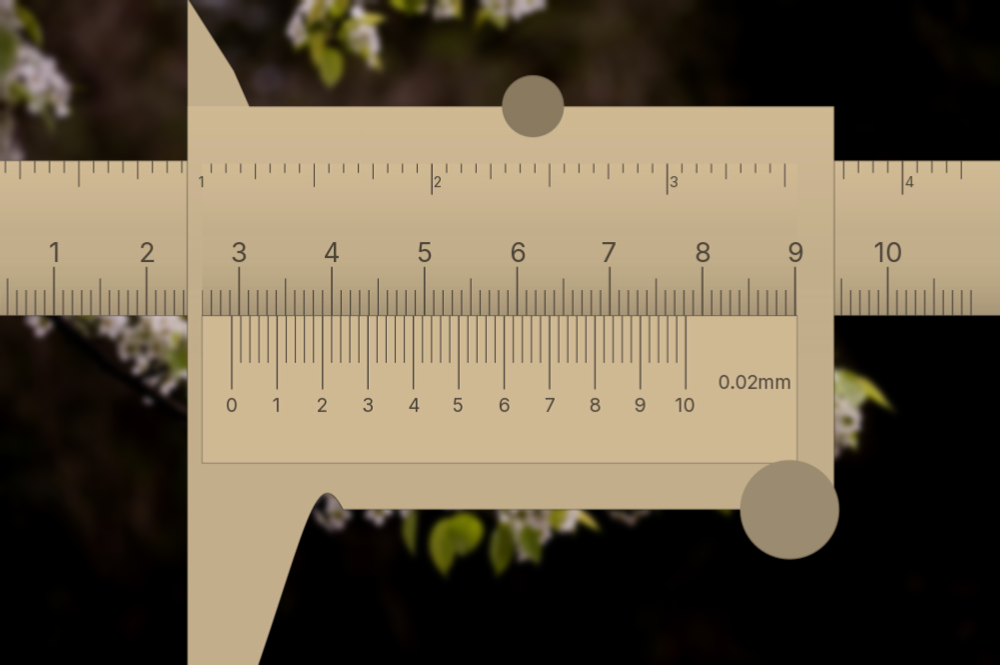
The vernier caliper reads 29.2 mm
